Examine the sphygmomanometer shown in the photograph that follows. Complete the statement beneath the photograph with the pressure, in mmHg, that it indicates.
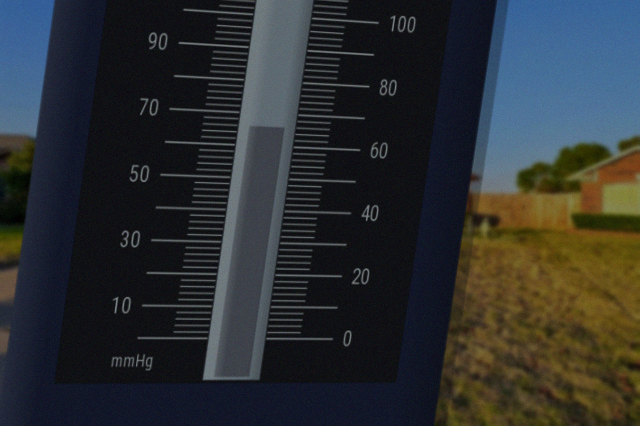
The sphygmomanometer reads 66 mmHg
